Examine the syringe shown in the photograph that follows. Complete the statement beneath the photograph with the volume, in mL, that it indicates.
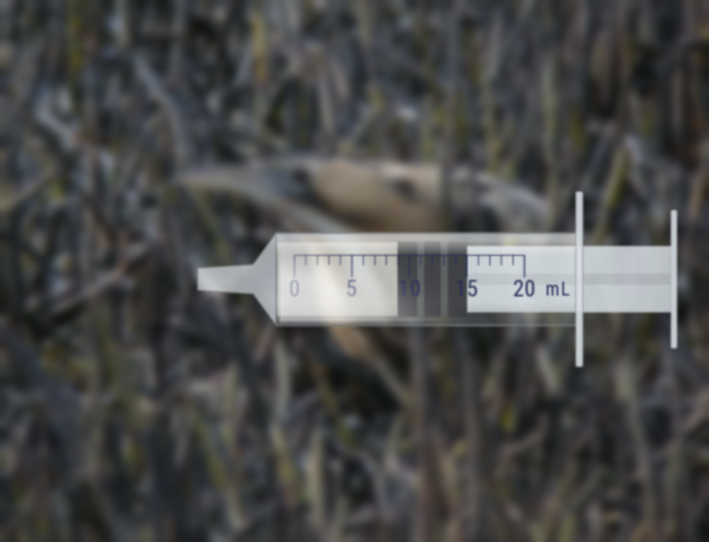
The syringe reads 9 mL
